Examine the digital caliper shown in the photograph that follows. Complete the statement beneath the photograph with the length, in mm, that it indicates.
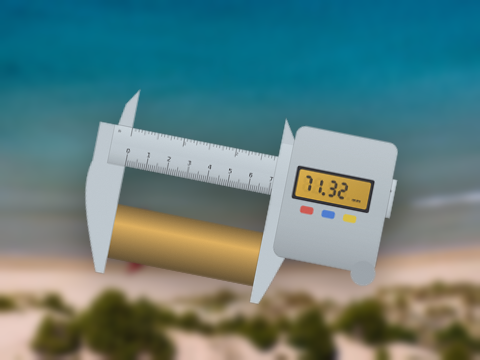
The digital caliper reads 71.32 mm
